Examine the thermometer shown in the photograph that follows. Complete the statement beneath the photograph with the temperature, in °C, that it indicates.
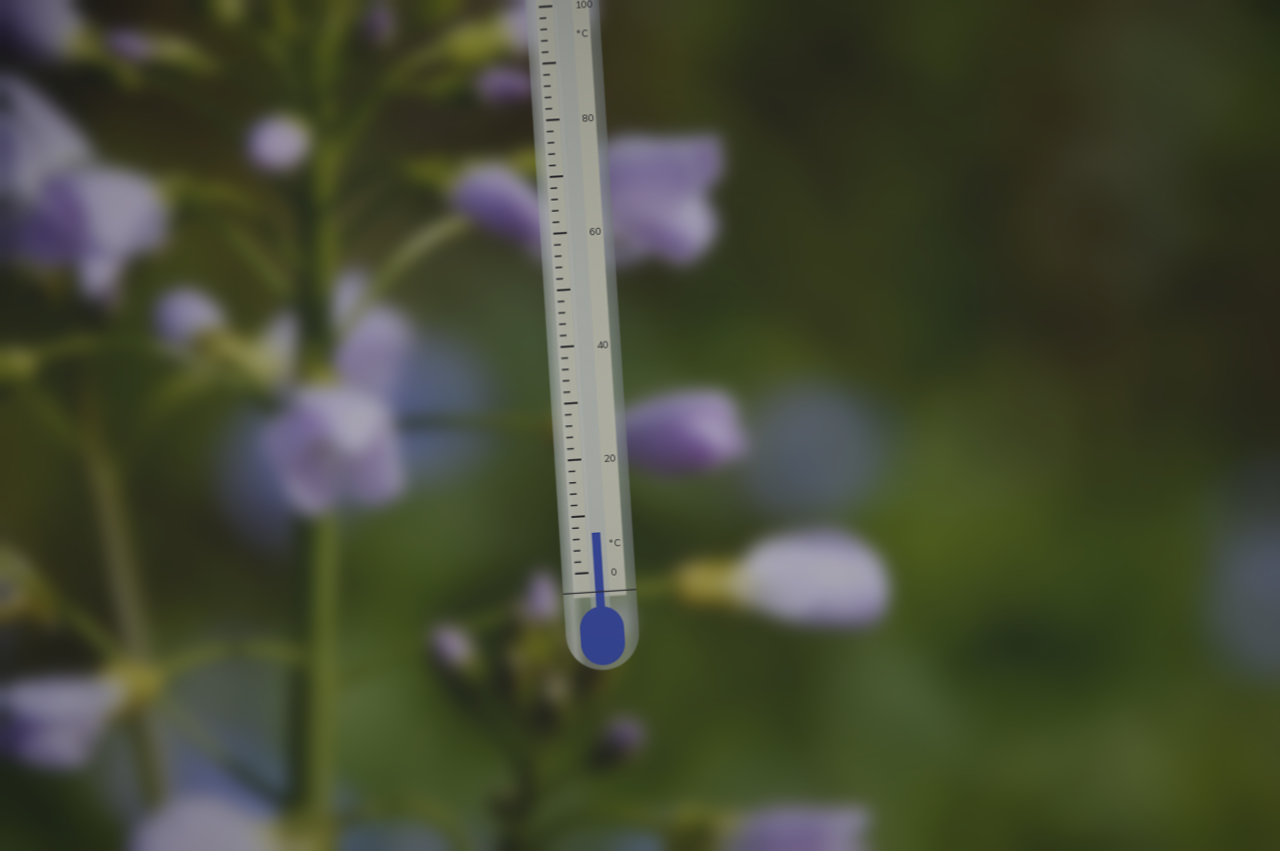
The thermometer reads 7 °C
